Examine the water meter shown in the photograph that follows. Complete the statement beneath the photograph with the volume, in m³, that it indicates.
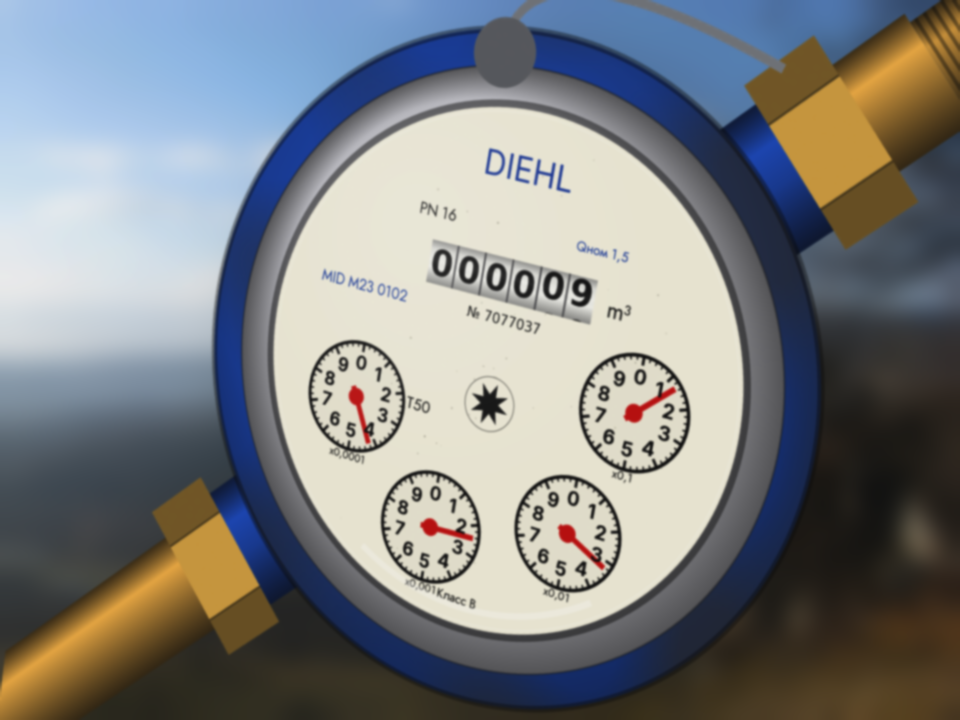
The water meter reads 9.1324 m³
